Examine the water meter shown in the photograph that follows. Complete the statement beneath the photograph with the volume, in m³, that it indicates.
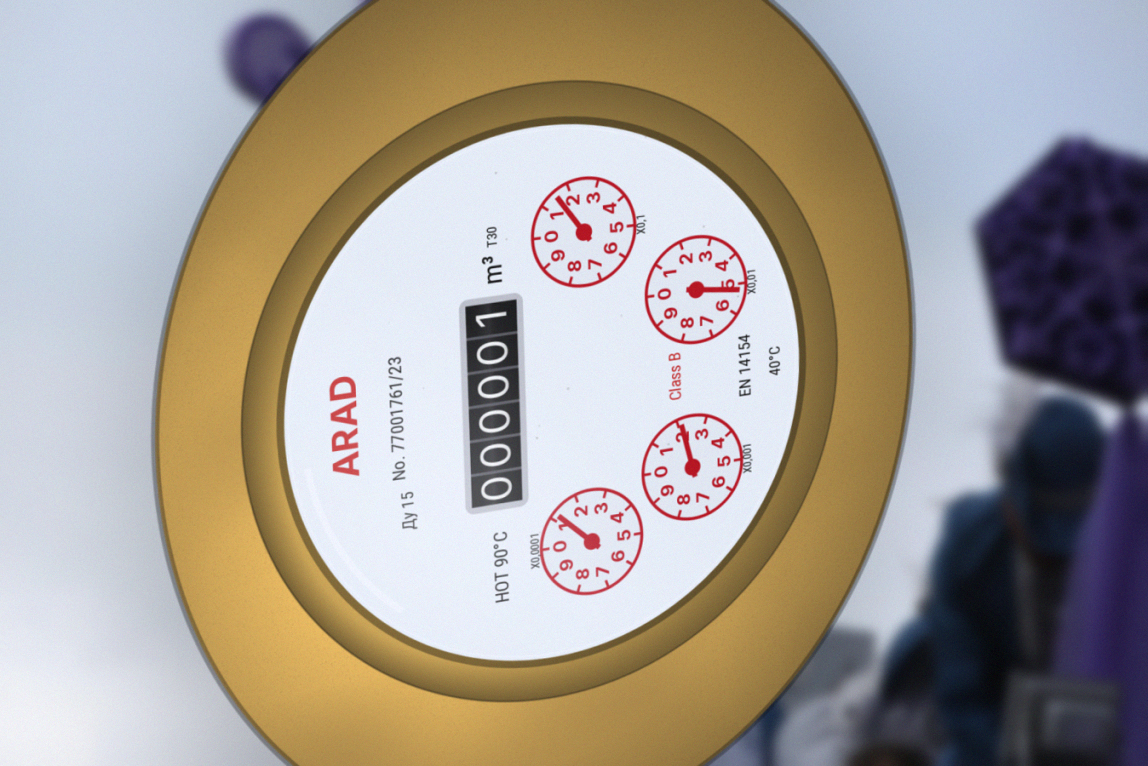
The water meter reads 1.1521 m³
